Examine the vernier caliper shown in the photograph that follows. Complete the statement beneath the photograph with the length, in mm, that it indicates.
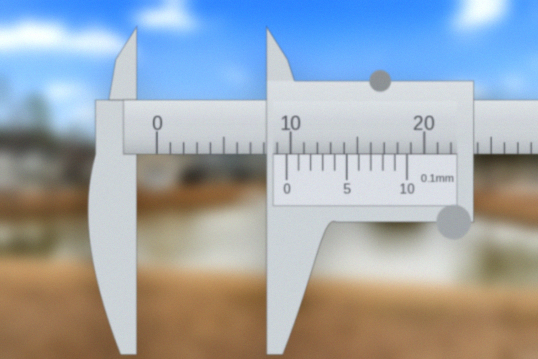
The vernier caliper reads 9.7 mm
